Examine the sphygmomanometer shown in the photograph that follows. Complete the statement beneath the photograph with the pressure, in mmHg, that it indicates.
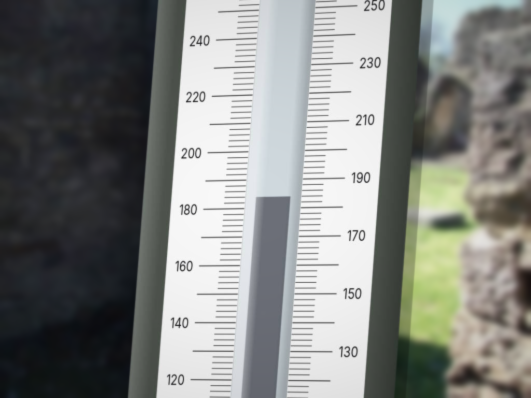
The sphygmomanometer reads 184 mmHg
